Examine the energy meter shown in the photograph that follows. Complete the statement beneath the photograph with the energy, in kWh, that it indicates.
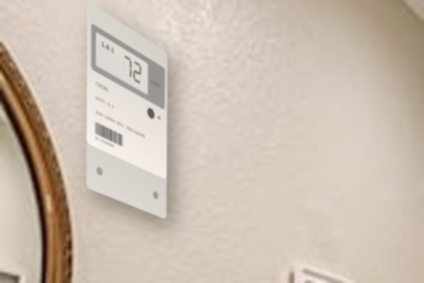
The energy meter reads 72 kWh
